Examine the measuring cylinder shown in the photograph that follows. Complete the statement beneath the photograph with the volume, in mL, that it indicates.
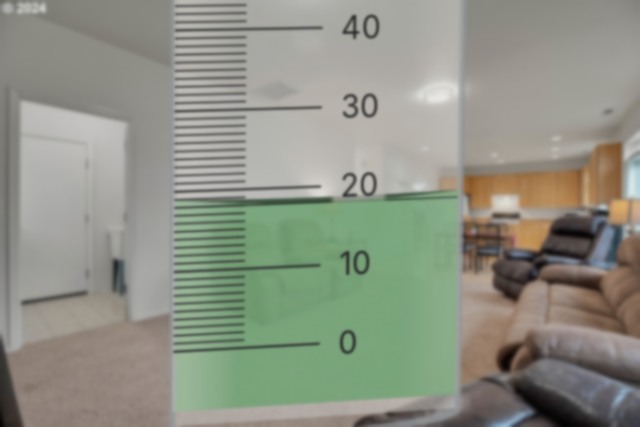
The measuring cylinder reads 18 mL
